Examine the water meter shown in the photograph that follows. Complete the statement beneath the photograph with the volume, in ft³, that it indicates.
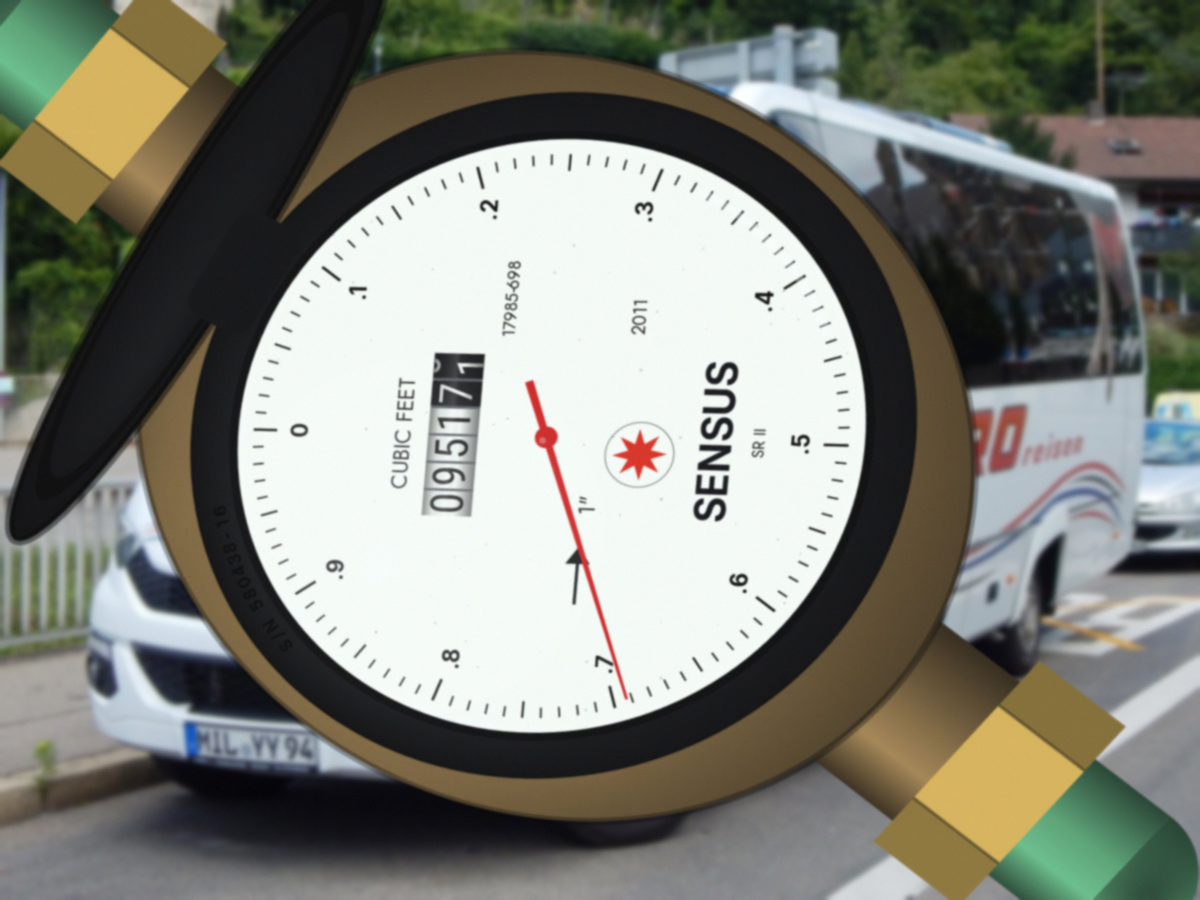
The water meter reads 95170.69 ft³
